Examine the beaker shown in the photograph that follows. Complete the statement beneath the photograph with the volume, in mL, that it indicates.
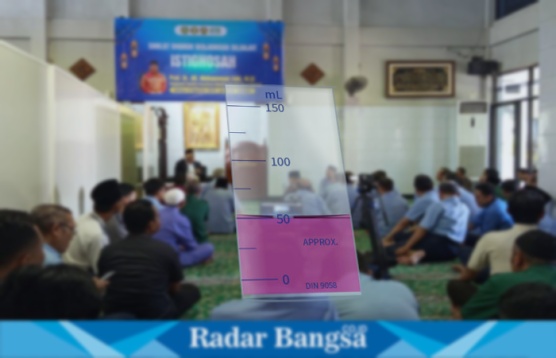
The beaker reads 50 mL
